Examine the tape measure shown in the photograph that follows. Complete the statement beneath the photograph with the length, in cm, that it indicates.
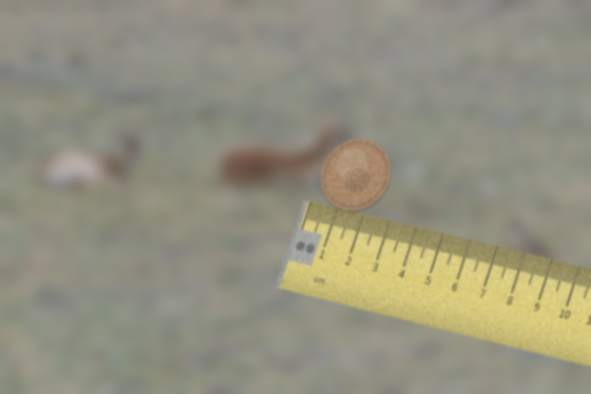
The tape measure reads 2.5 cm
